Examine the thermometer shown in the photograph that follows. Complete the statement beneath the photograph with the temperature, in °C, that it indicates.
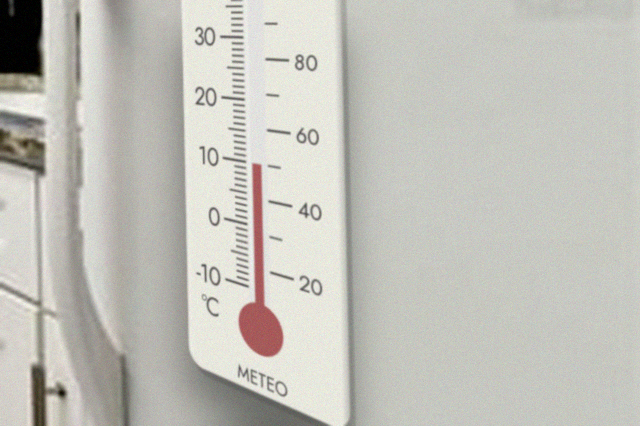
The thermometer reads 10 °C
